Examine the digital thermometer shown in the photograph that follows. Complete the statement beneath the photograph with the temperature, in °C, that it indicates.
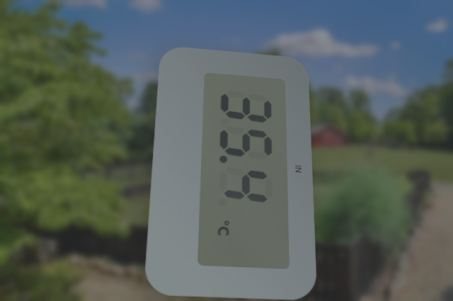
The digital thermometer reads 35.4 °C
